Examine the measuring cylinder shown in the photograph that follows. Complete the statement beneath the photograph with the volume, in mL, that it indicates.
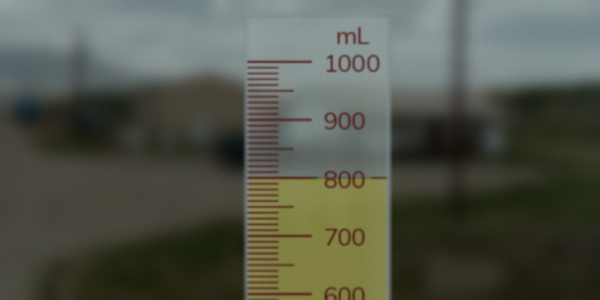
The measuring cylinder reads 800 mL
